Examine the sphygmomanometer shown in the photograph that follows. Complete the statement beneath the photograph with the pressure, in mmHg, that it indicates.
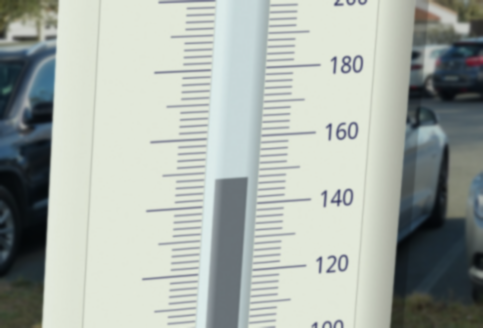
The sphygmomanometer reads 148 mmHg
